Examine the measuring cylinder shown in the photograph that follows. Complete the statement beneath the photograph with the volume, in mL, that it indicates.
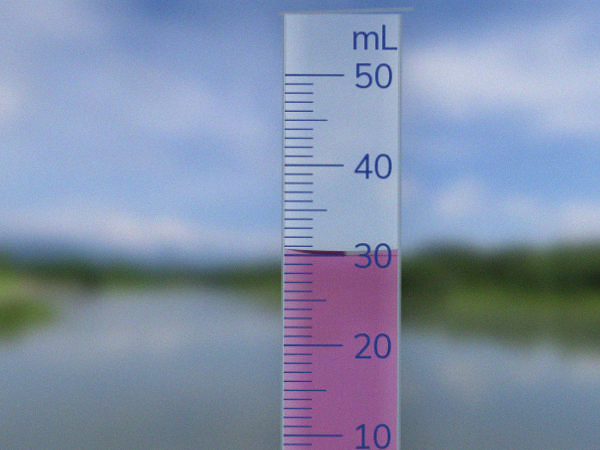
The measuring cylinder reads 30 mL
